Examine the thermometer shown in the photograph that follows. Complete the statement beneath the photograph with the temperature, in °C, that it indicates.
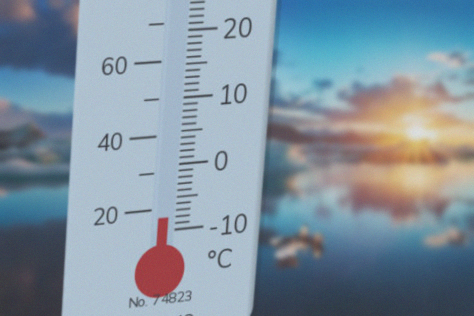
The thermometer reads -8 °C
